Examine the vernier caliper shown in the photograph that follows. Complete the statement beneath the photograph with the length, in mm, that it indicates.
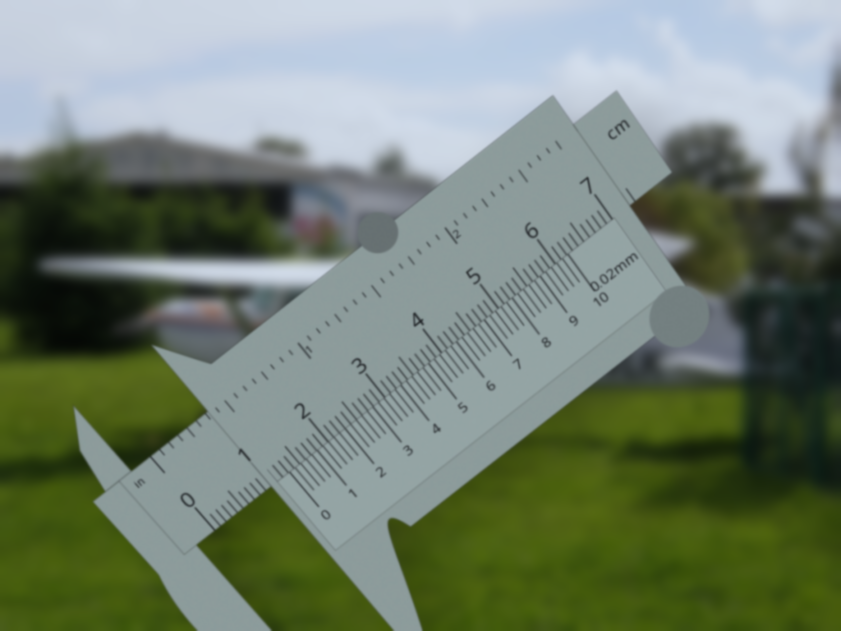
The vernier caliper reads 13.2 mm
